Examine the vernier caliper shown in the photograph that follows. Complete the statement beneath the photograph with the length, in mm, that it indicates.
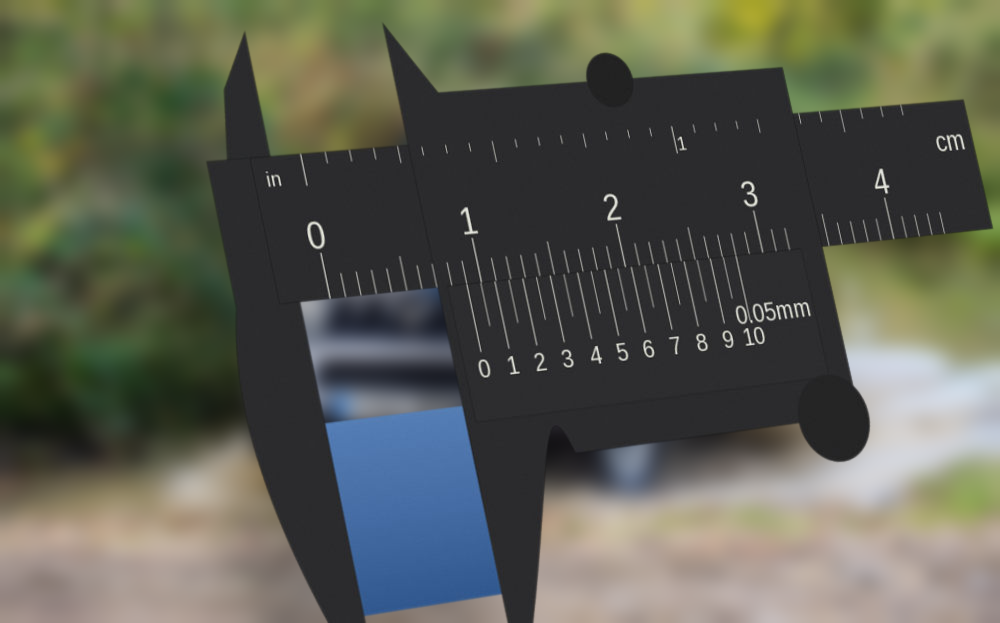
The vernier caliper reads 9.0 mm
